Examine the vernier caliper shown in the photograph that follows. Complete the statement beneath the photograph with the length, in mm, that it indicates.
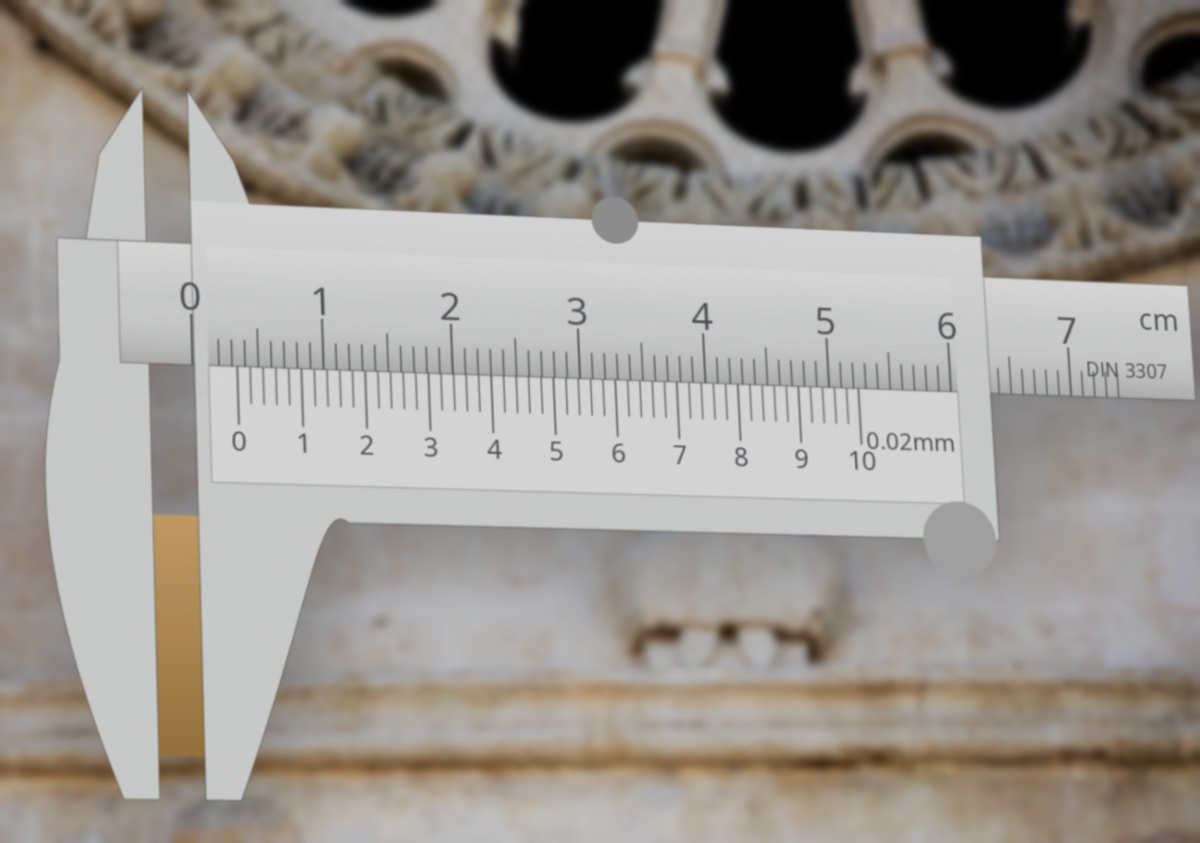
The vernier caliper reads 3.4 mm
